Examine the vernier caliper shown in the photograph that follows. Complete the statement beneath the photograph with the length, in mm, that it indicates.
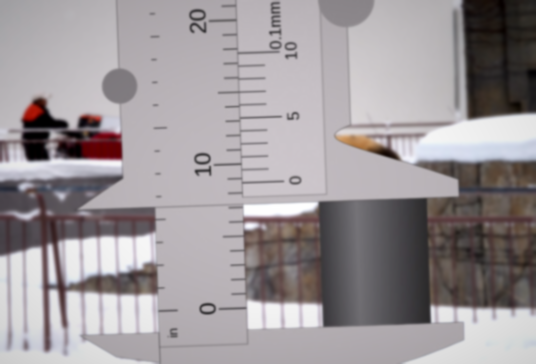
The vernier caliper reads 8.7 mm
